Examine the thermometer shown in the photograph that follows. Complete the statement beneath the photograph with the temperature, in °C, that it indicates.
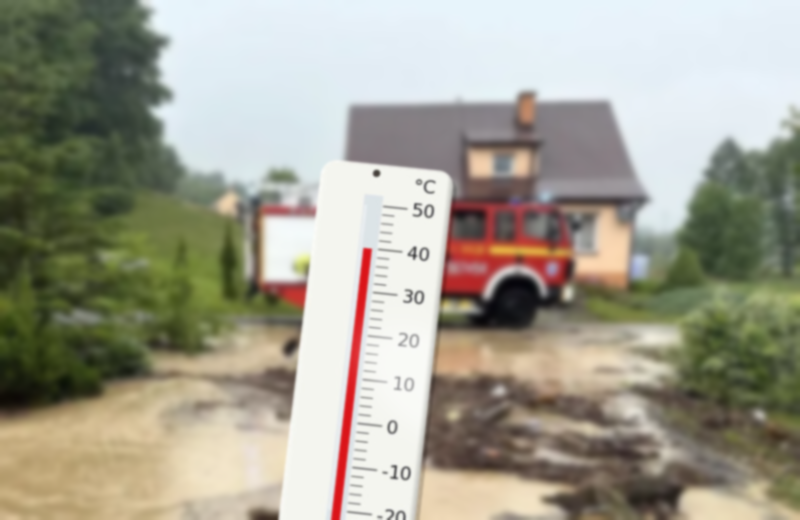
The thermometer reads 40 °C
